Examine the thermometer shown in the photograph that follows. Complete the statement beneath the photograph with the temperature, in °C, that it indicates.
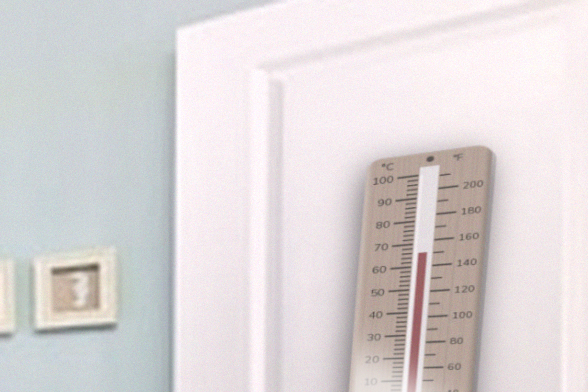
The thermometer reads 66 °C
